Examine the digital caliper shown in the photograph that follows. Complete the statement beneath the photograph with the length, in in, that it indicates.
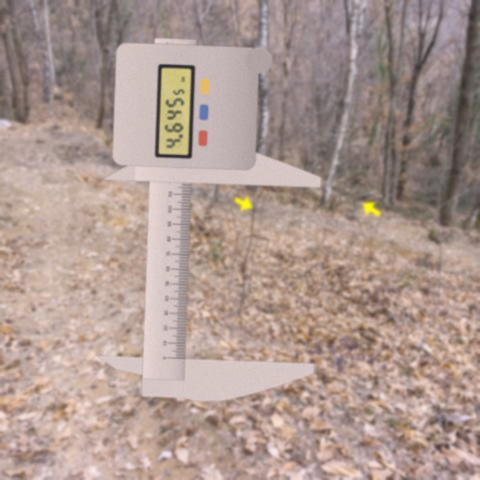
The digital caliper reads 4.6455 in
